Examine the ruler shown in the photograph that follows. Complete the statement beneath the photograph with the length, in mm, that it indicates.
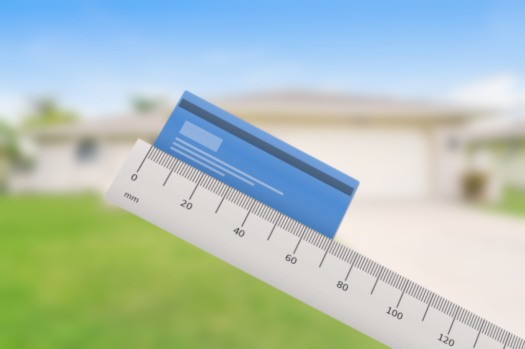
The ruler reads 70 mm
